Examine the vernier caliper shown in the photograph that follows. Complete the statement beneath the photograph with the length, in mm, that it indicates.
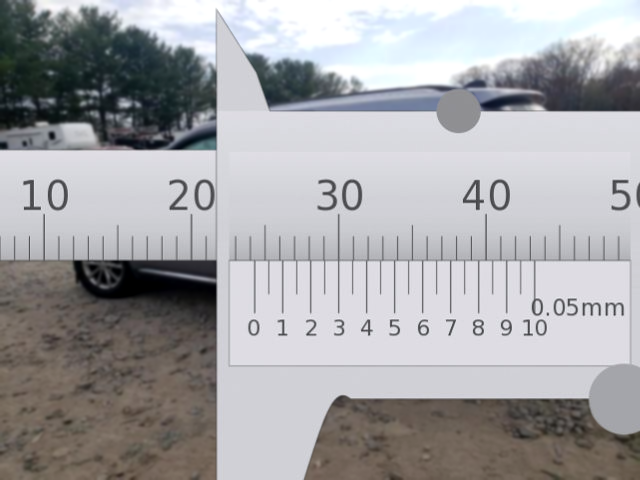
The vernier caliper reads 24.3 mm
